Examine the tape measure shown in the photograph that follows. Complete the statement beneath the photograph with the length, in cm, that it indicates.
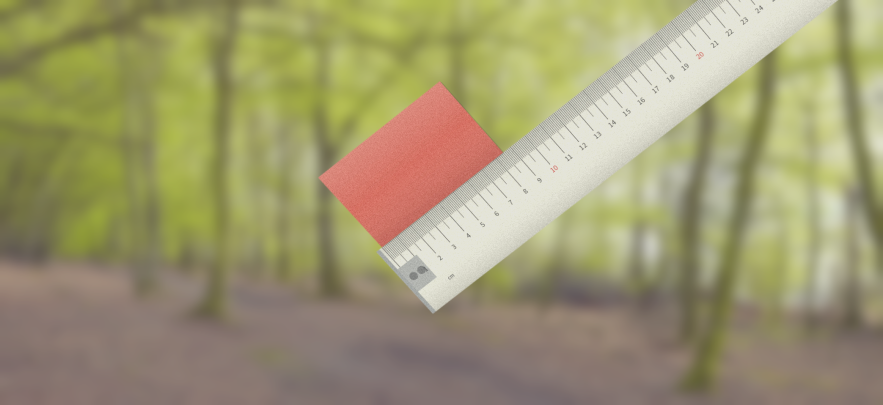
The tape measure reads 8.5 cm
